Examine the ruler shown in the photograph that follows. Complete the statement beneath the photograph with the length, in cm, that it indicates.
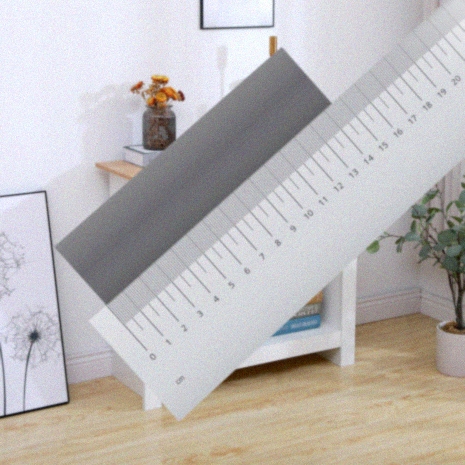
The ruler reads 14.5 cm
